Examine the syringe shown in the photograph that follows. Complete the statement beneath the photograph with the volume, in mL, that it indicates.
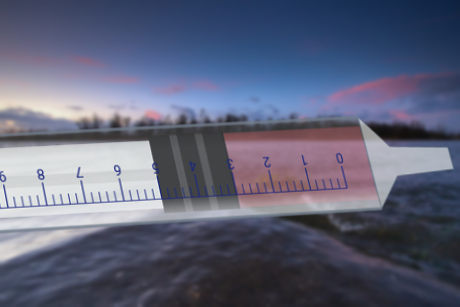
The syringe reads 3 mL
